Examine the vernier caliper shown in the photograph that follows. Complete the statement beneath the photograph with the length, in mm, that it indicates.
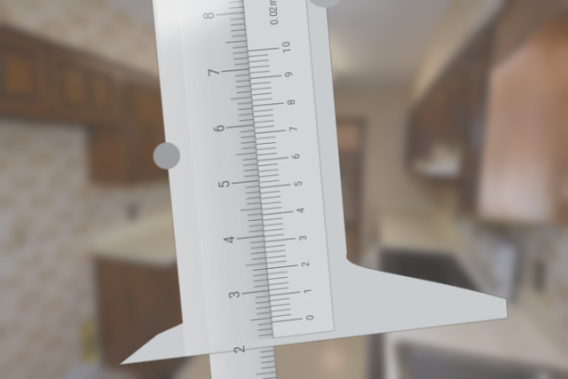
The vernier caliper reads 24.2 mm
